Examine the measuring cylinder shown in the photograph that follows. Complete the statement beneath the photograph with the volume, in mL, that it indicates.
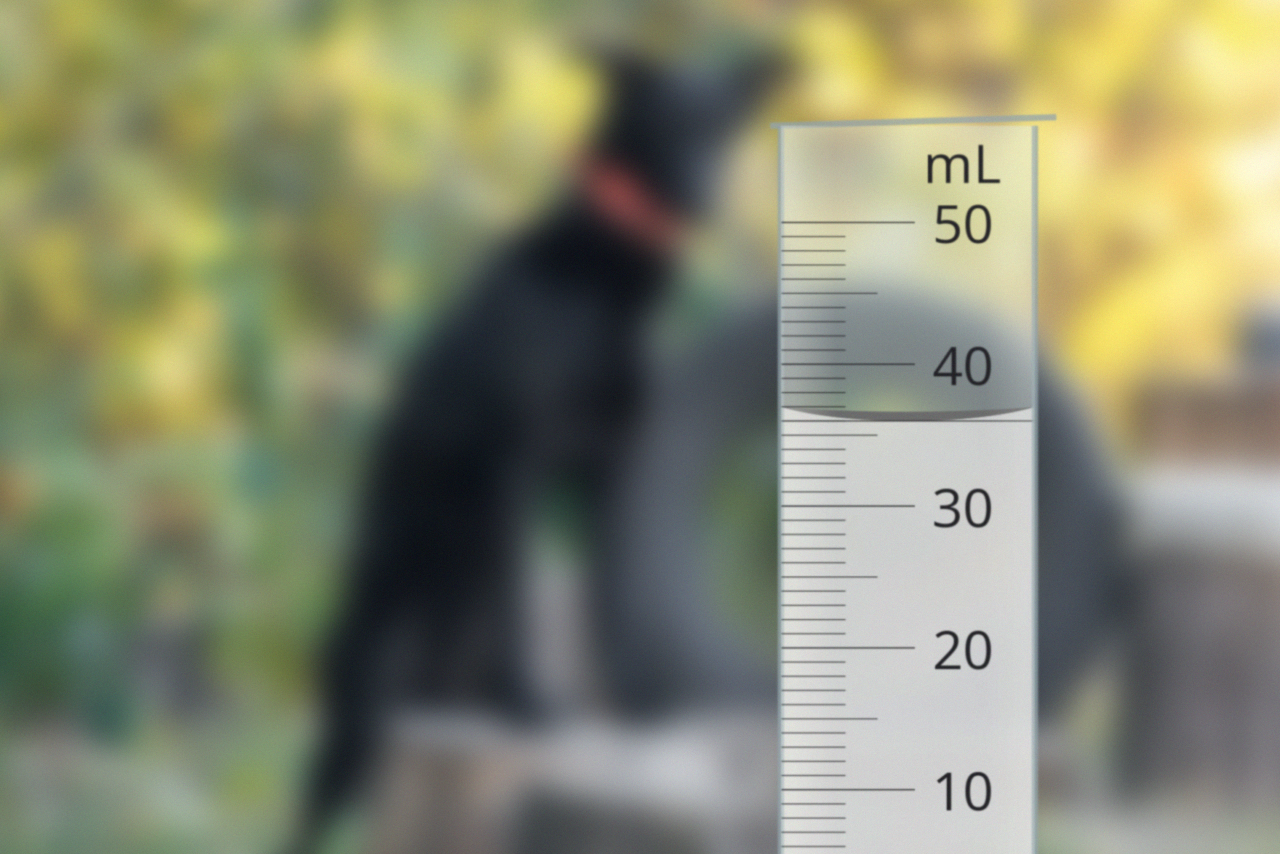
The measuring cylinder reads 36 mL
